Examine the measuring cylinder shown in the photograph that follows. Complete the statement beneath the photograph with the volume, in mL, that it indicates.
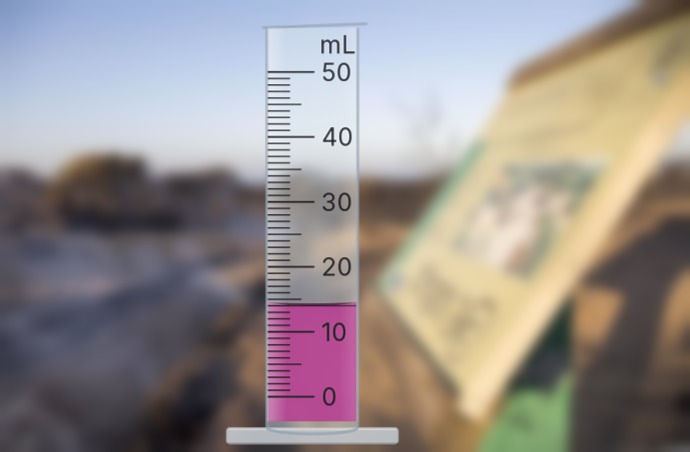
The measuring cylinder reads 14 mL
